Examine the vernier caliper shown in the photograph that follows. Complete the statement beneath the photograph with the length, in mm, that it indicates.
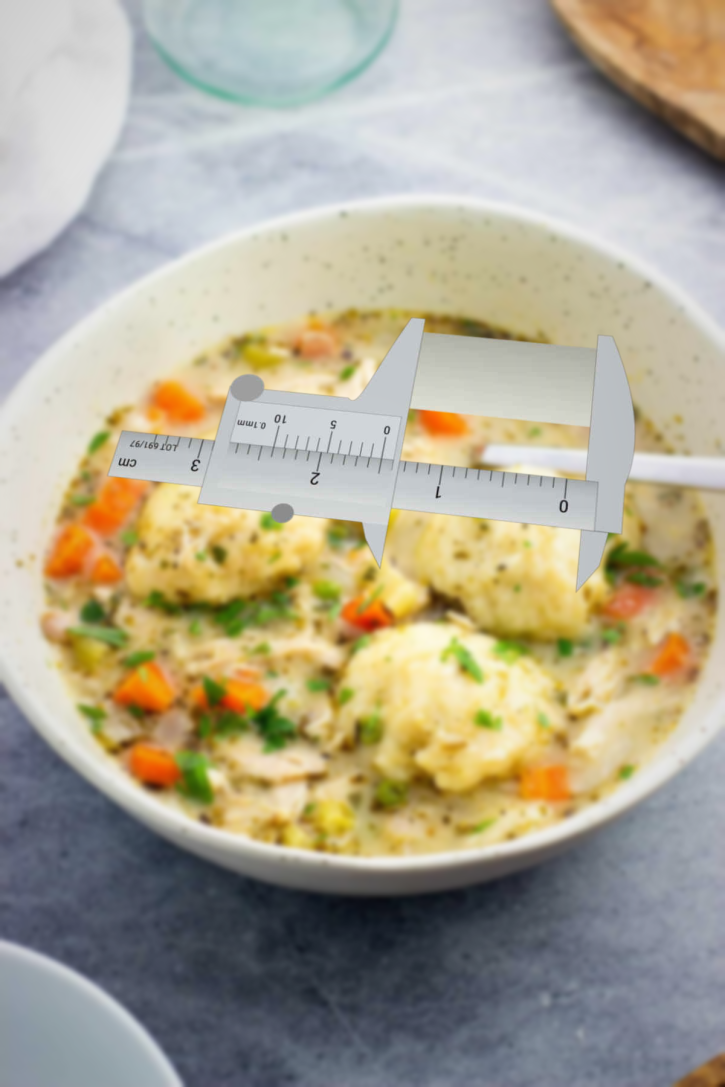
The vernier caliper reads 15.0 mm
